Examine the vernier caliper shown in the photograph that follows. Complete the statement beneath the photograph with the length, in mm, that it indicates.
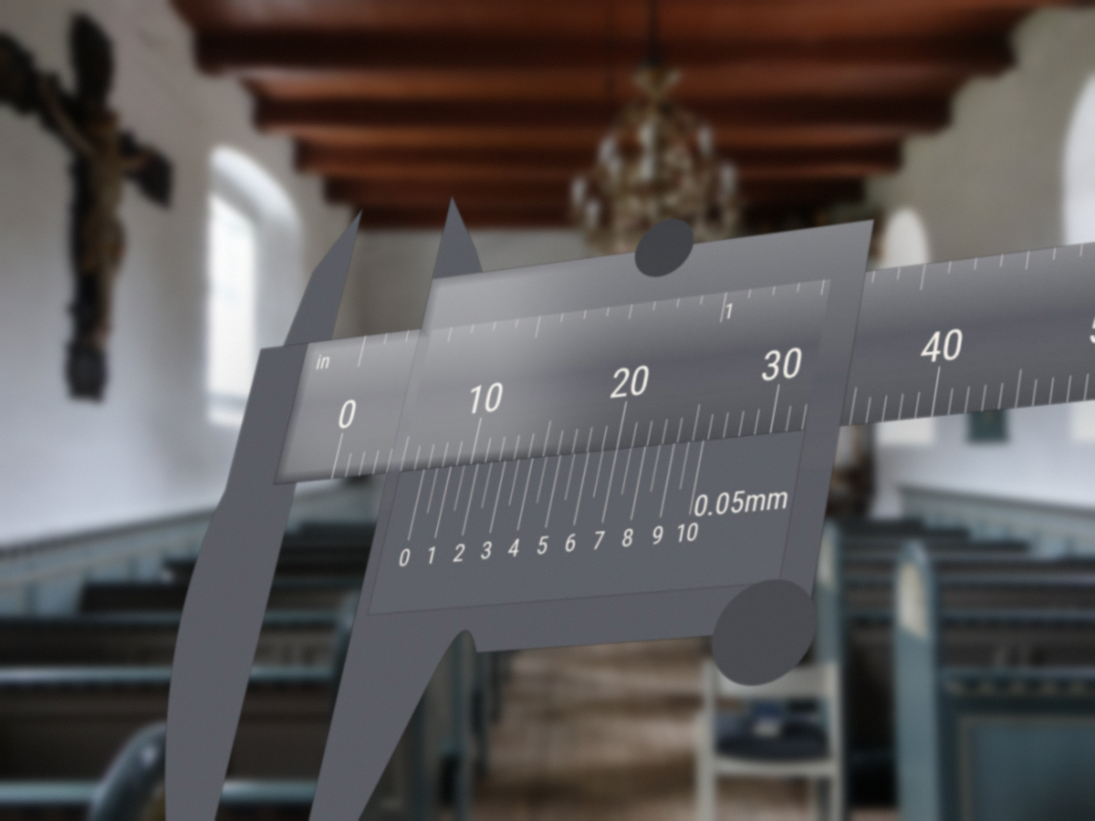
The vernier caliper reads 6.7 mm
